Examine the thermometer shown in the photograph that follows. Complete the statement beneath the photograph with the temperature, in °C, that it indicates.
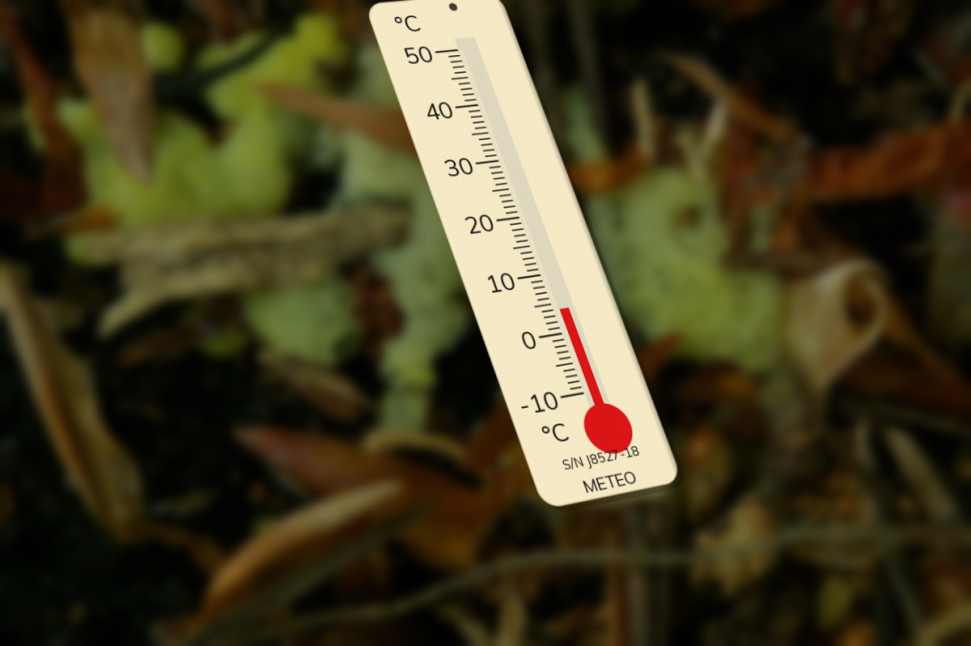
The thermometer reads 4 °C
